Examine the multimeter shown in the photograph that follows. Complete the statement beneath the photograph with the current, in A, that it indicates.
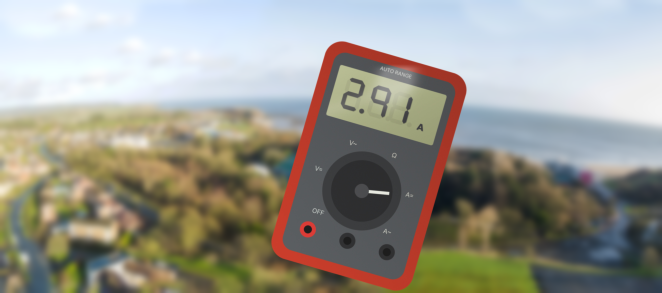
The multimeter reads 2.91 A
